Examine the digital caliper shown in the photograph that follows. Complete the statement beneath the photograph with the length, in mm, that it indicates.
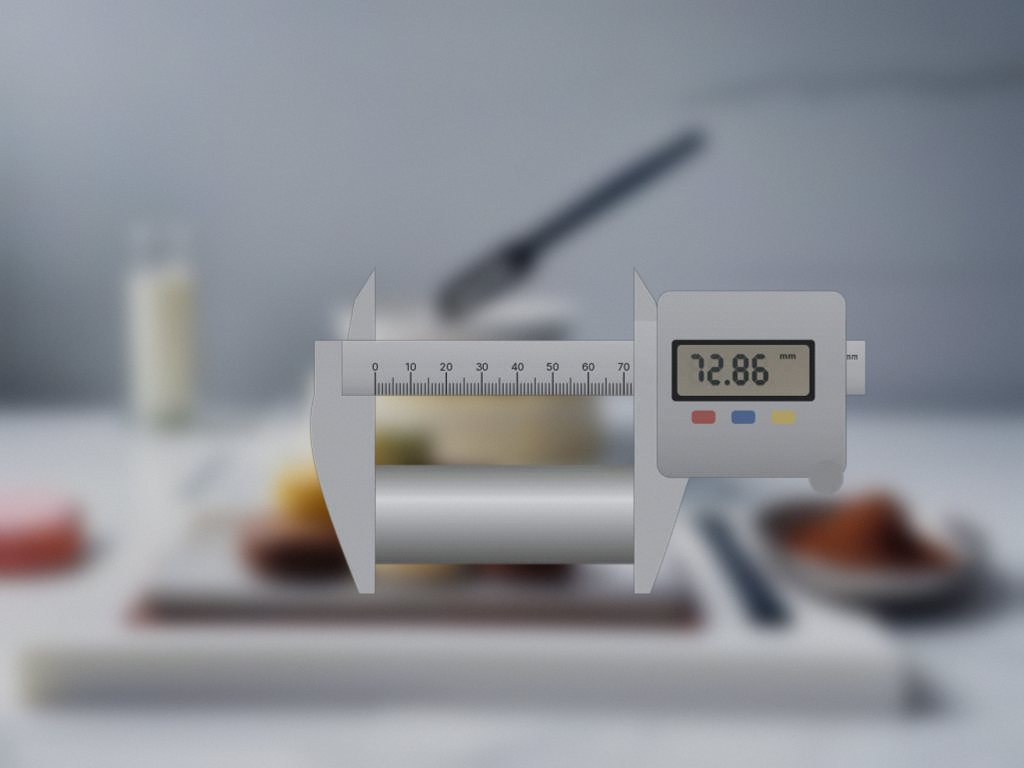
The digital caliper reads 72.86 mm
